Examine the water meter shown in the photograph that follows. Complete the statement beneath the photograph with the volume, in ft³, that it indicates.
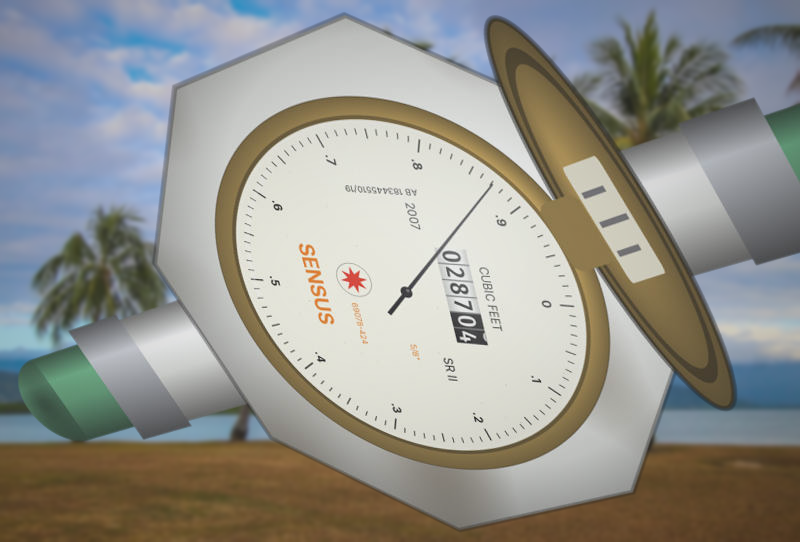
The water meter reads 28703.87 ft³
